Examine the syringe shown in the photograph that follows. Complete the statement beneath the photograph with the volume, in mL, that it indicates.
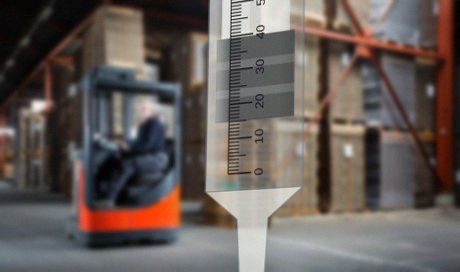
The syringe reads 15 mL
